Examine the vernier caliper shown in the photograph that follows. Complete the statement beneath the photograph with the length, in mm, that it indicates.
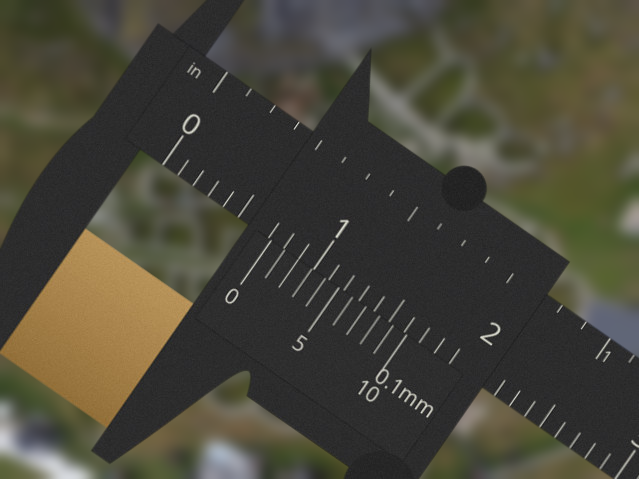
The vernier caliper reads 7.2 mm
